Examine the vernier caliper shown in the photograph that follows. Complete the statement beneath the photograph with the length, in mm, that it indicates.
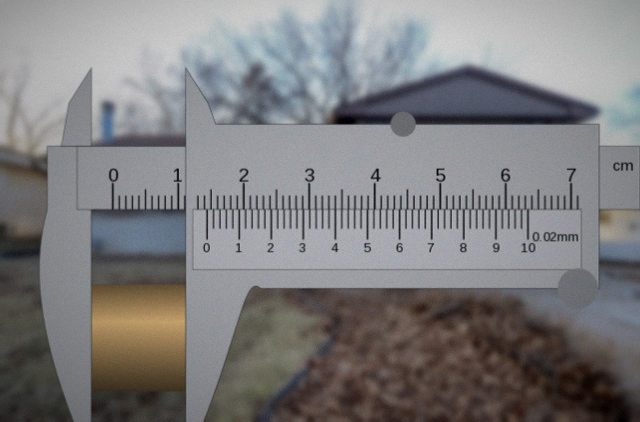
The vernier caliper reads 14.4 mm
